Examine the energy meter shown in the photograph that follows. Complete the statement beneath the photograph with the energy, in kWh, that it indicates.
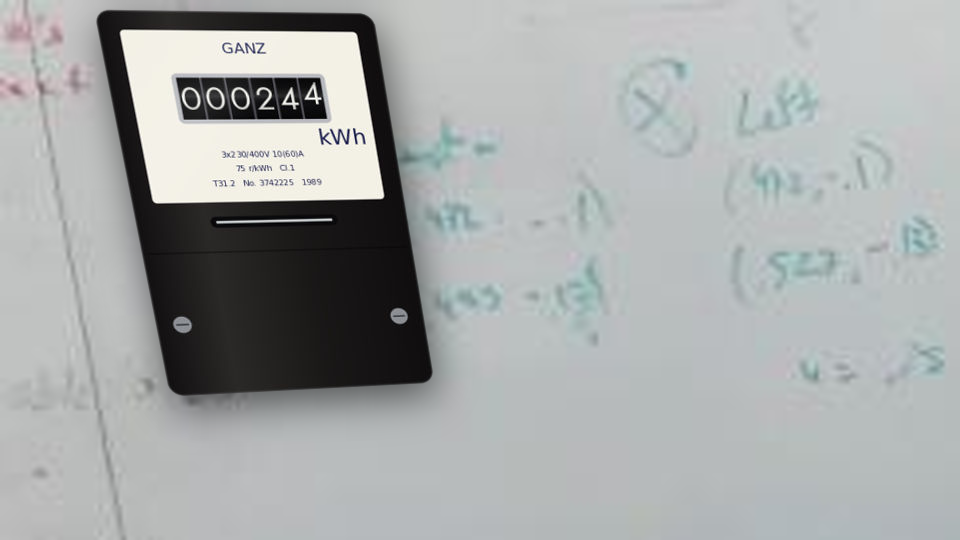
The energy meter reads 244 kWh
